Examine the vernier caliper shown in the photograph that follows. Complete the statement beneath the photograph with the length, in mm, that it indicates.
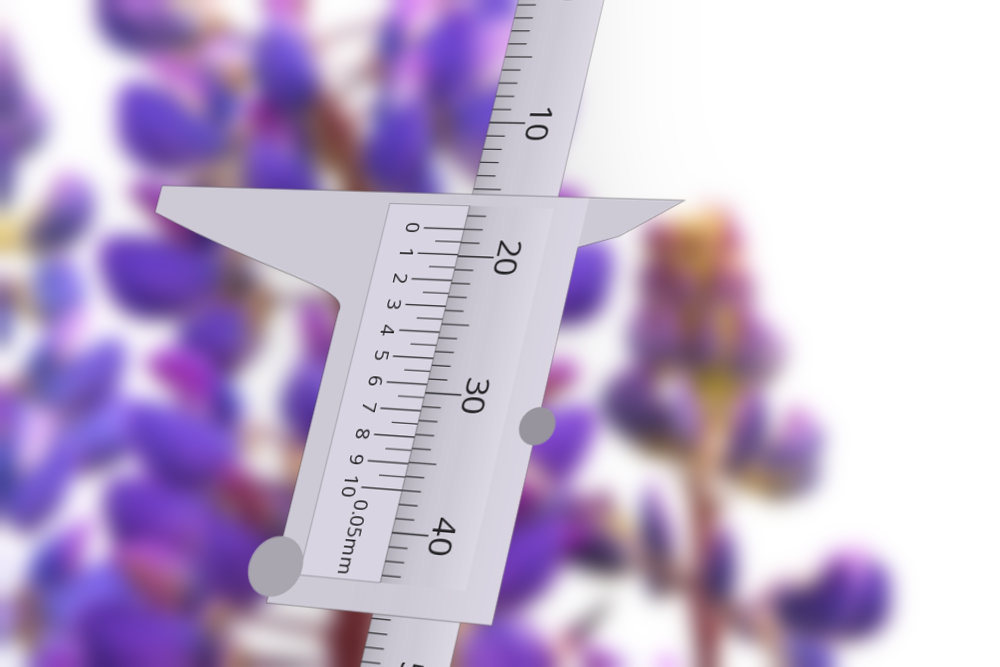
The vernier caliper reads 18.0 mm
